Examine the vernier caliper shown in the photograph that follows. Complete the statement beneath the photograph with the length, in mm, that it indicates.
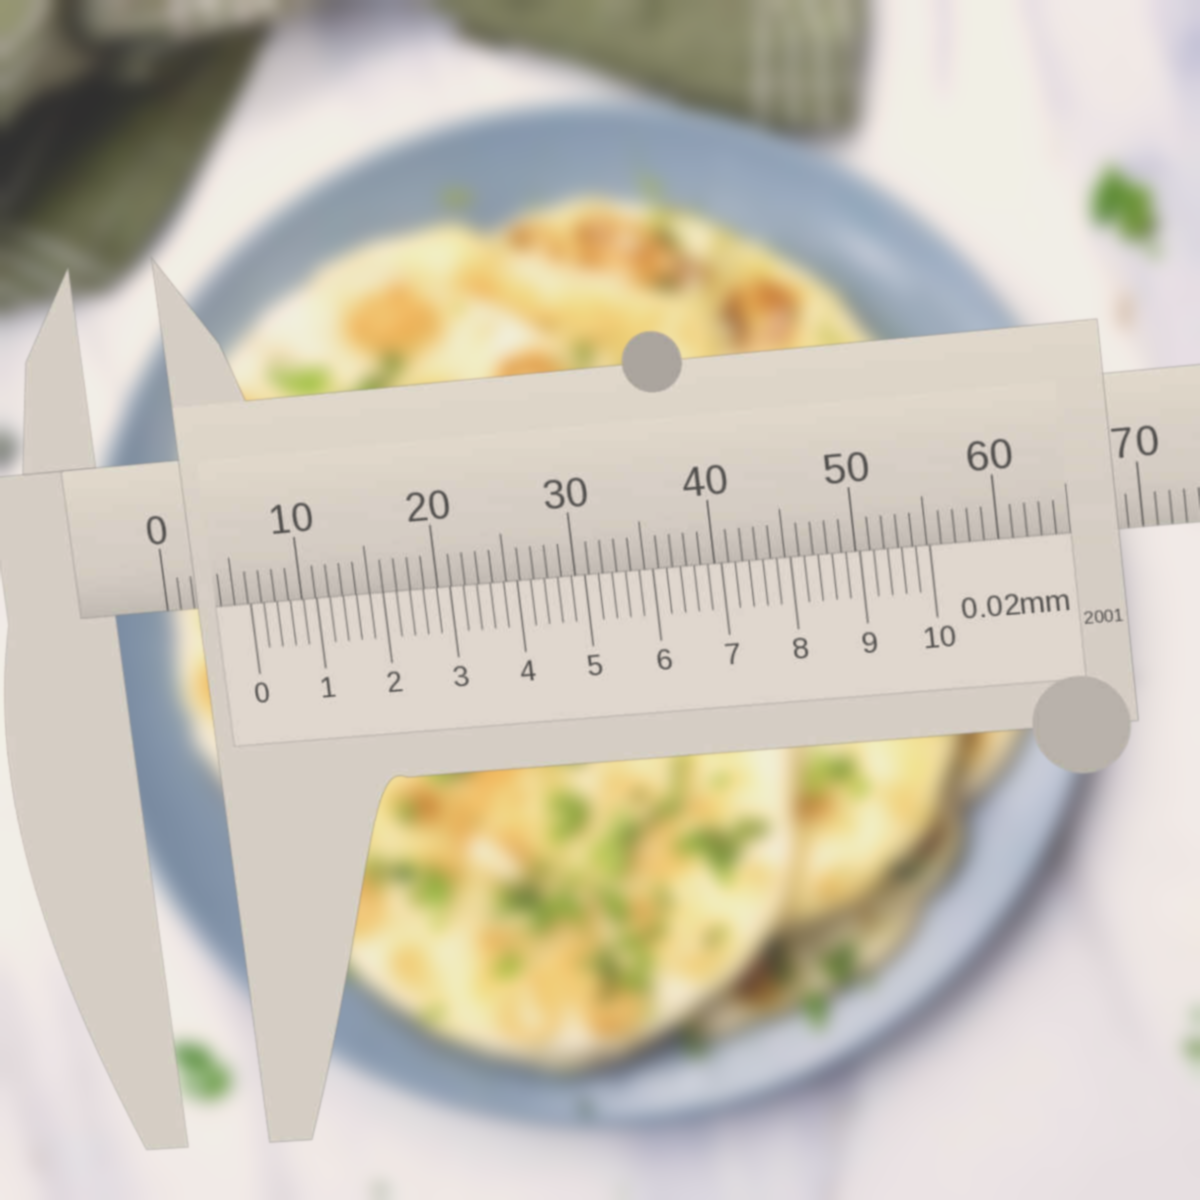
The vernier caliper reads 6.2 mm
